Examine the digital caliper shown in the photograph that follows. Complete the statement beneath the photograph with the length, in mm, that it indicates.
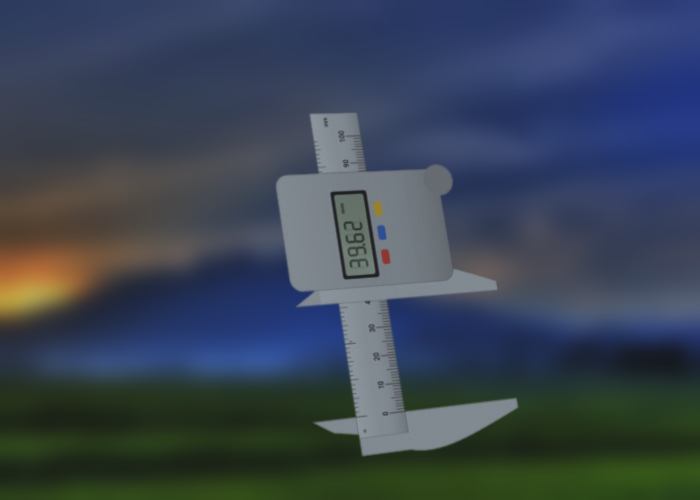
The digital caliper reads 39.62 mm
